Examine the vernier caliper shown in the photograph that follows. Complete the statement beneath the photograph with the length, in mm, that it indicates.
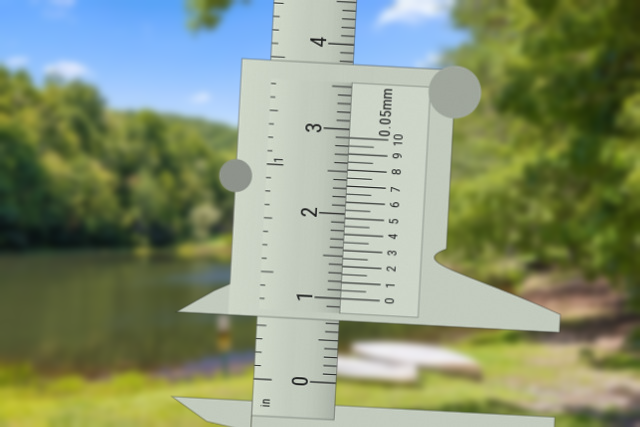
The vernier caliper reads 10.0 mm
